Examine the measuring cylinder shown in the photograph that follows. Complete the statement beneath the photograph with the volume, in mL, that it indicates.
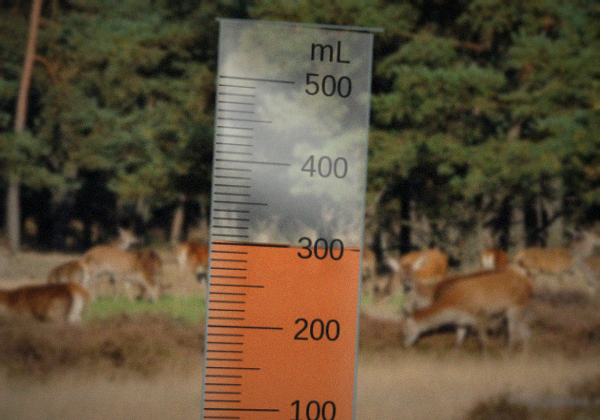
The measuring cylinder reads 300 mL
